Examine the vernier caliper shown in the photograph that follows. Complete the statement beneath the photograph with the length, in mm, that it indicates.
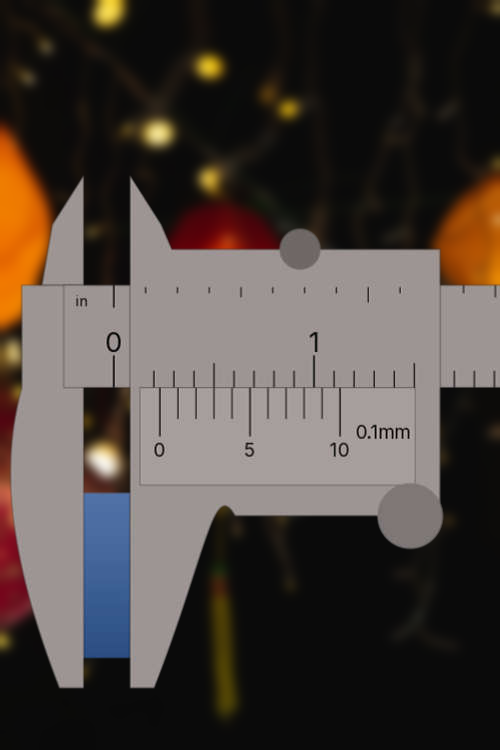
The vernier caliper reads 2.3 mm
